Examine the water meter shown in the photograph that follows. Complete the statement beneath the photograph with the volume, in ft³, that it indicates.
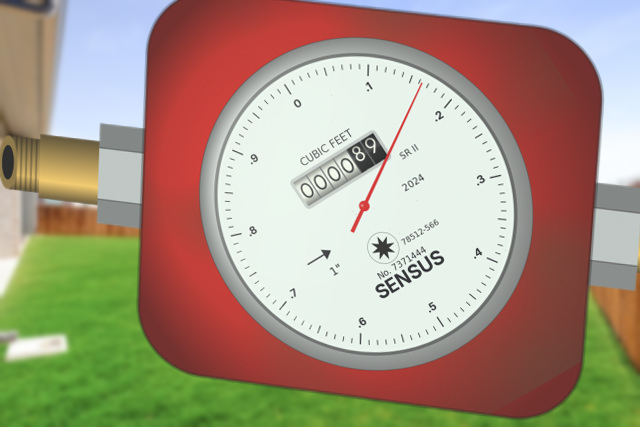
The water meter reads 89.16 ft³
